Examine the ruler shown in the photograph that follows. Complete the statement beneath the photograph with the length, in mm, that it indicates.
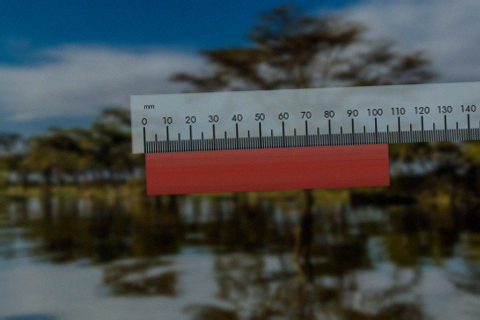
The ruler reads 105 mm
